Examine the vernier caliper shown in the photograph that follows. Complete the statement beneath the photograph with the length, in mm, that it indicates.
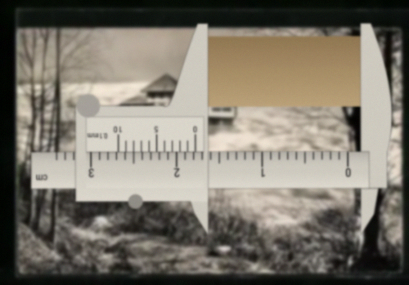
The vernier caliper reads 17.8 mm
